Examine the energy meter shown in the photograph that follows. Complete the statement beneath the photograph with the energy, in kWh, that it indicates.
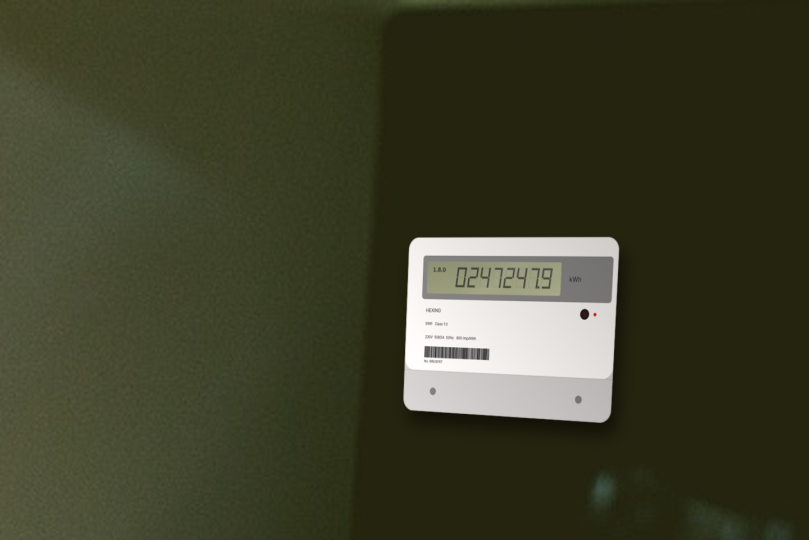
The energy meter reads 247247.9 kWh
